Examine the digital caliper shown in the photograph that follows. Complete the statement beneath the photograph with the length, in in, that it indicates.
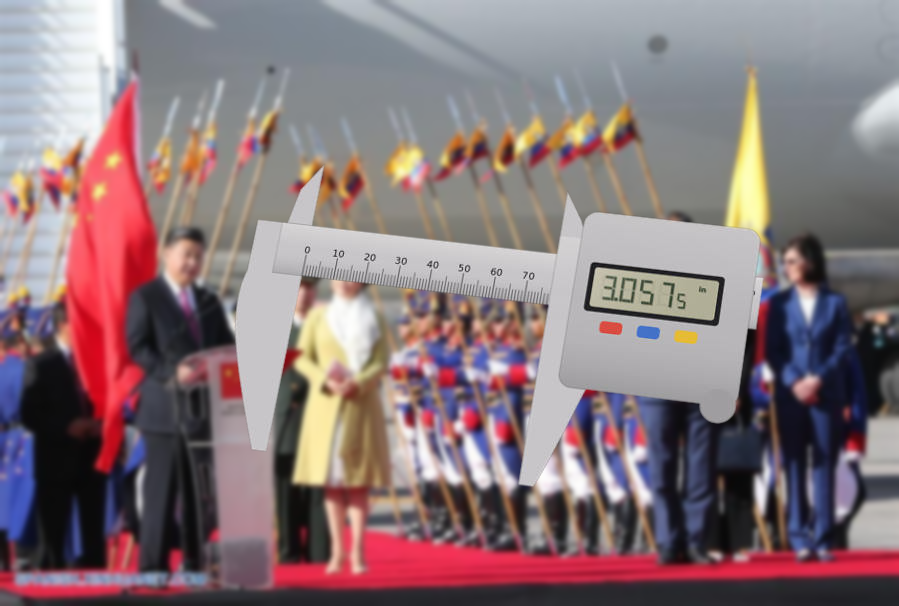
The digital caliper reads 3.0575 in
